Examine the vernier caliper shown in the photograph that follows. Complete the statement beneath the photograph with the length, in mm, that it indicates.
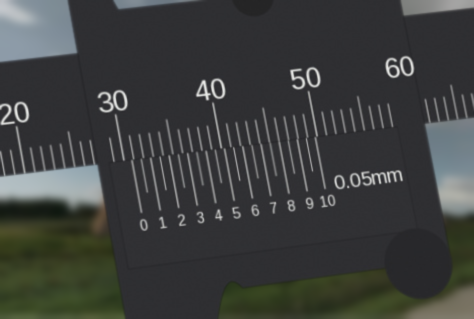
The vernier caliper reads 30.8 mm
